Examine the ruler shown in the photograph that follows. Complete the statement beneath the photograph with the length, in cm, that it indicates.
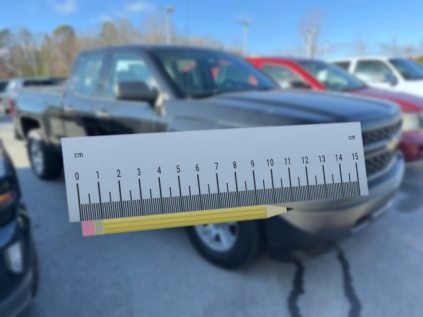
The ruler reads 11 cm
